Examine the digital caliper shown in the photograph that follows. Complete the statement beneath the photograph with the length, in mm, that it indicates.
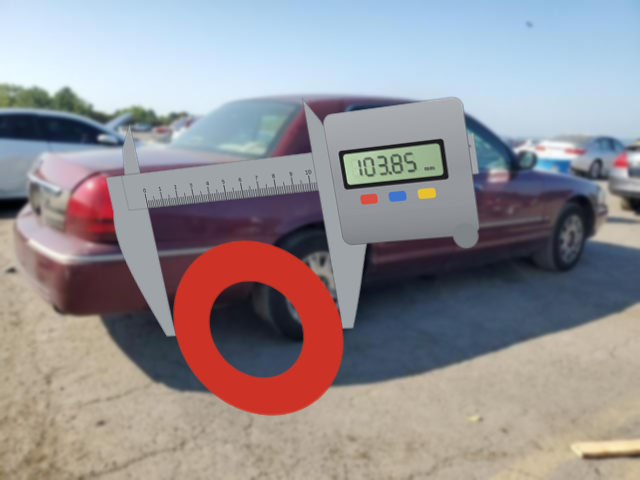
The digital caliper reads 103.85 mm
